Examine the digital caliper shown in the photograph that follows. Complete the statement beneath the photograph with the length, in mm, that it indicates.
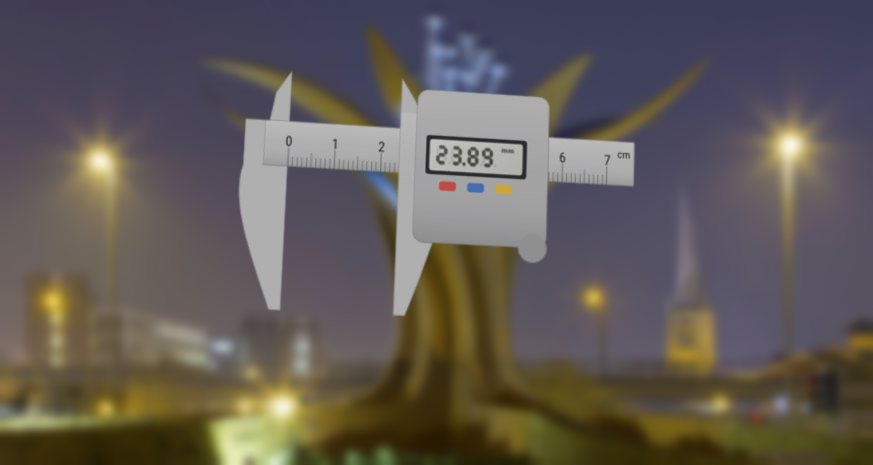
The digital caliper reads 23.89 mm
